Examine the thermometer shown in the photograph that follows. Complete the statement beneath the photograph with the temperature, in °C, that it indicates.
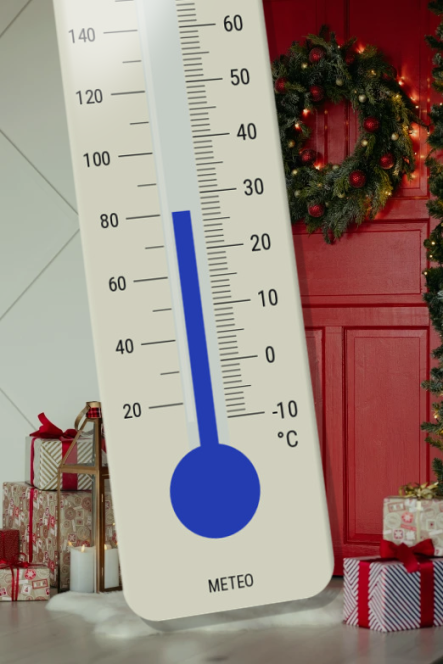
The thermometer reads 27 °C
